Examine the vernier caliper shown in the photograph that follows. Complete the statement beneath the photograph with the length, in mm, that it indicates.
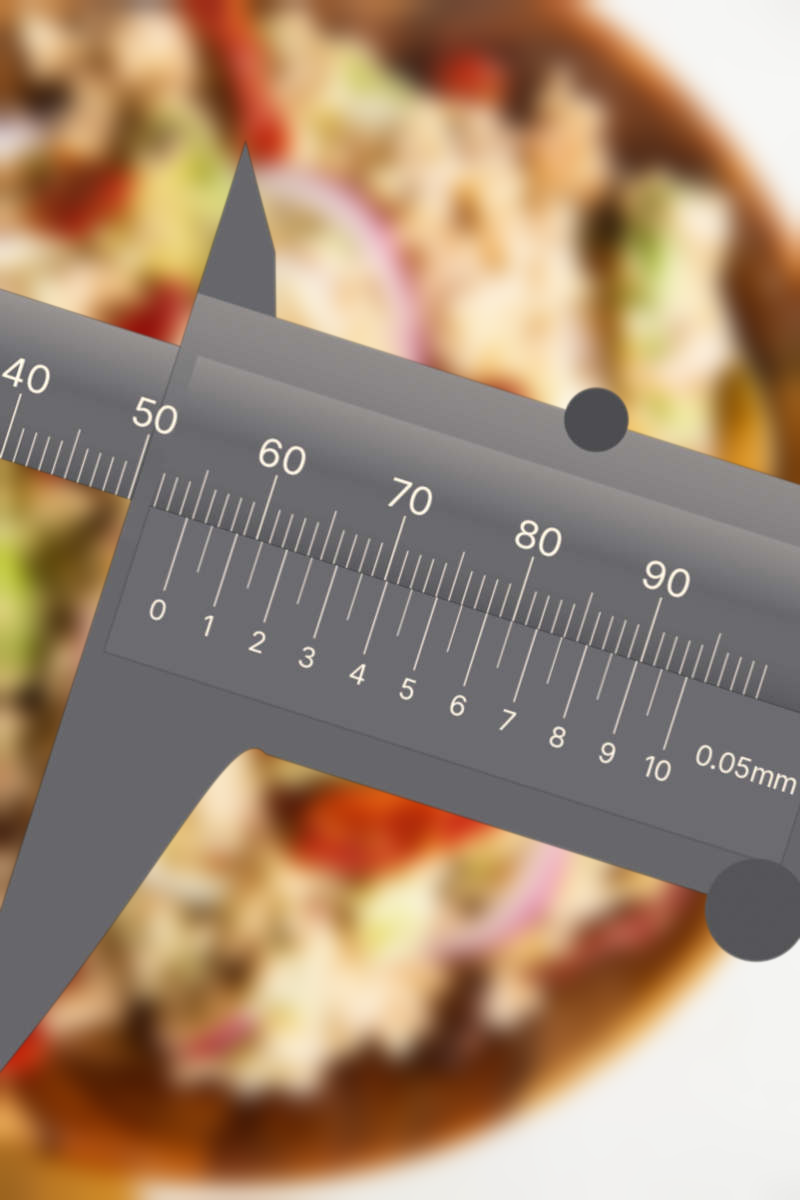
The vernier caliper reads 54.6 mm
